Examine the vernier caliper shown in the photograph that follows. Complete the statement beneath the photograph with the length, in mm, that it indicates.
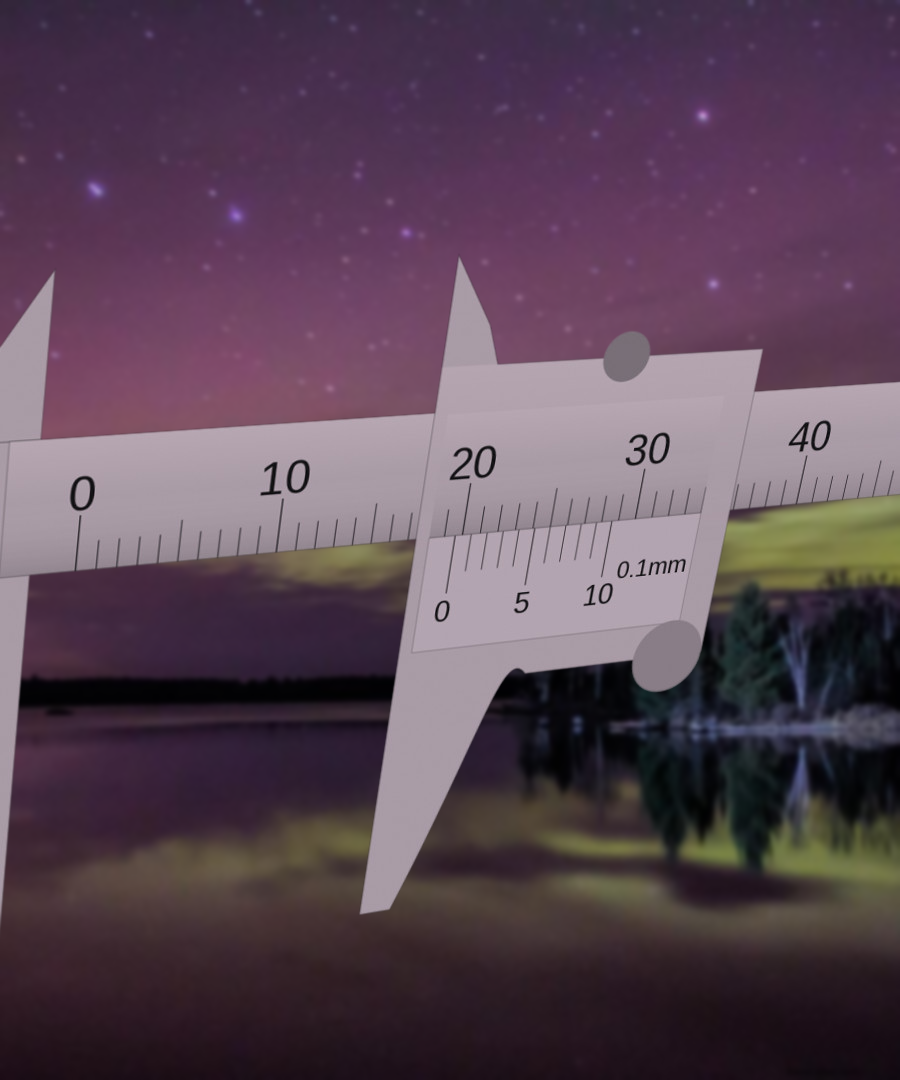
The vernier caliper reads 19.6 mm
